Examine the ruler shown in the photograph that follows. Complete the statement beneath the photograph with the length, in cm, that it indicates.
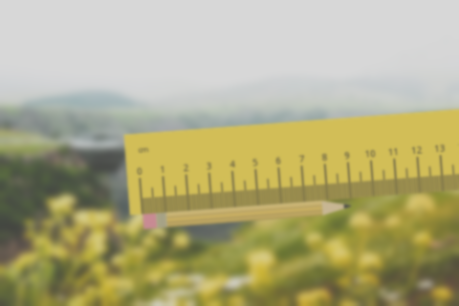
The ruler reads 9 cm
